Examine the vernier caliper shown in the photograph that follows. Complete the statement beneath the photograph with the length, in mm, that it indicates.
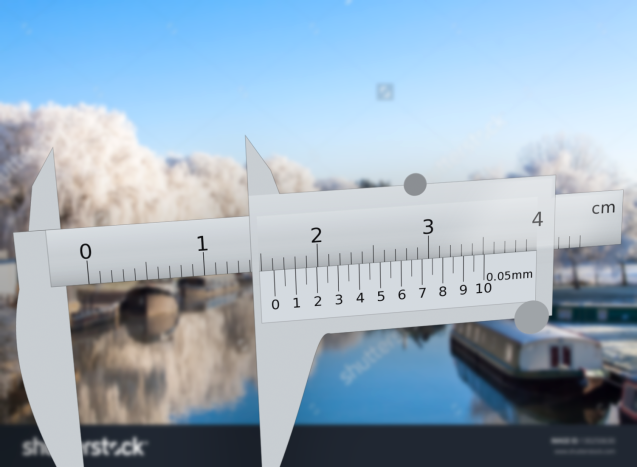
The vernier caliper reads 16.1 mm
